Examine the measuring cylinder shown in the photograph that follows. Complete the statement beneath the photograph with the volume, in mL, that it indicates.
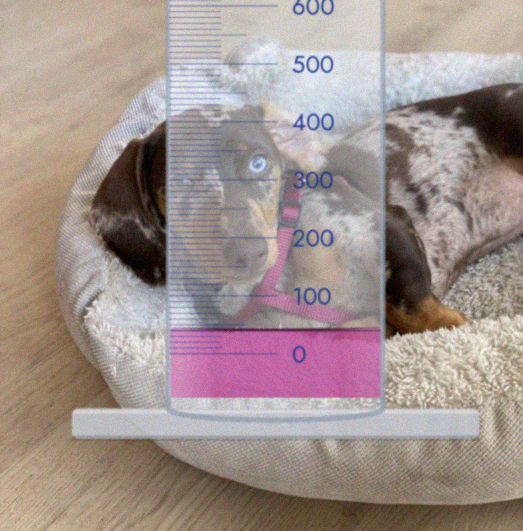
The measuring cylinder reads 40 mL
